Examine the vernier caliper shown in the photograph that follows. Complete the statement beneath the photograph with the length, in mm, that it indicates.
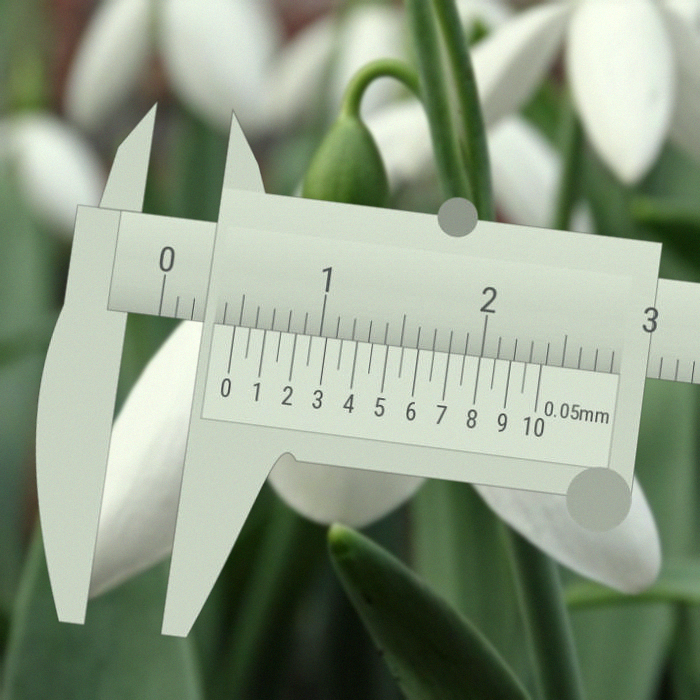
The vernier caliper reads 4.7 mm
